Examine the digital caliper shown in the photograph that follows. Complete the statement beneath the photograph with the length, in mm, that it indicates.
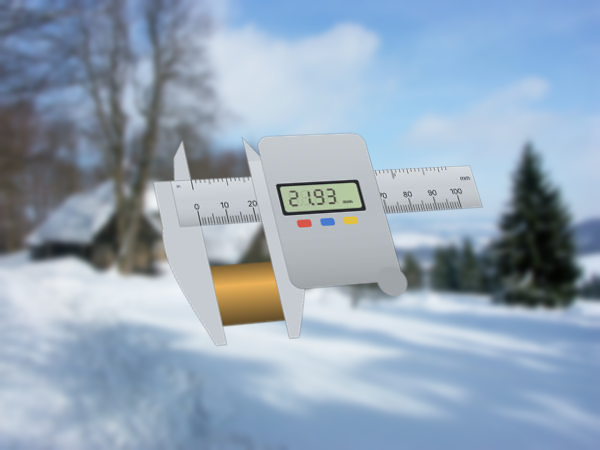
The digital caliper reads 21.93 mm
